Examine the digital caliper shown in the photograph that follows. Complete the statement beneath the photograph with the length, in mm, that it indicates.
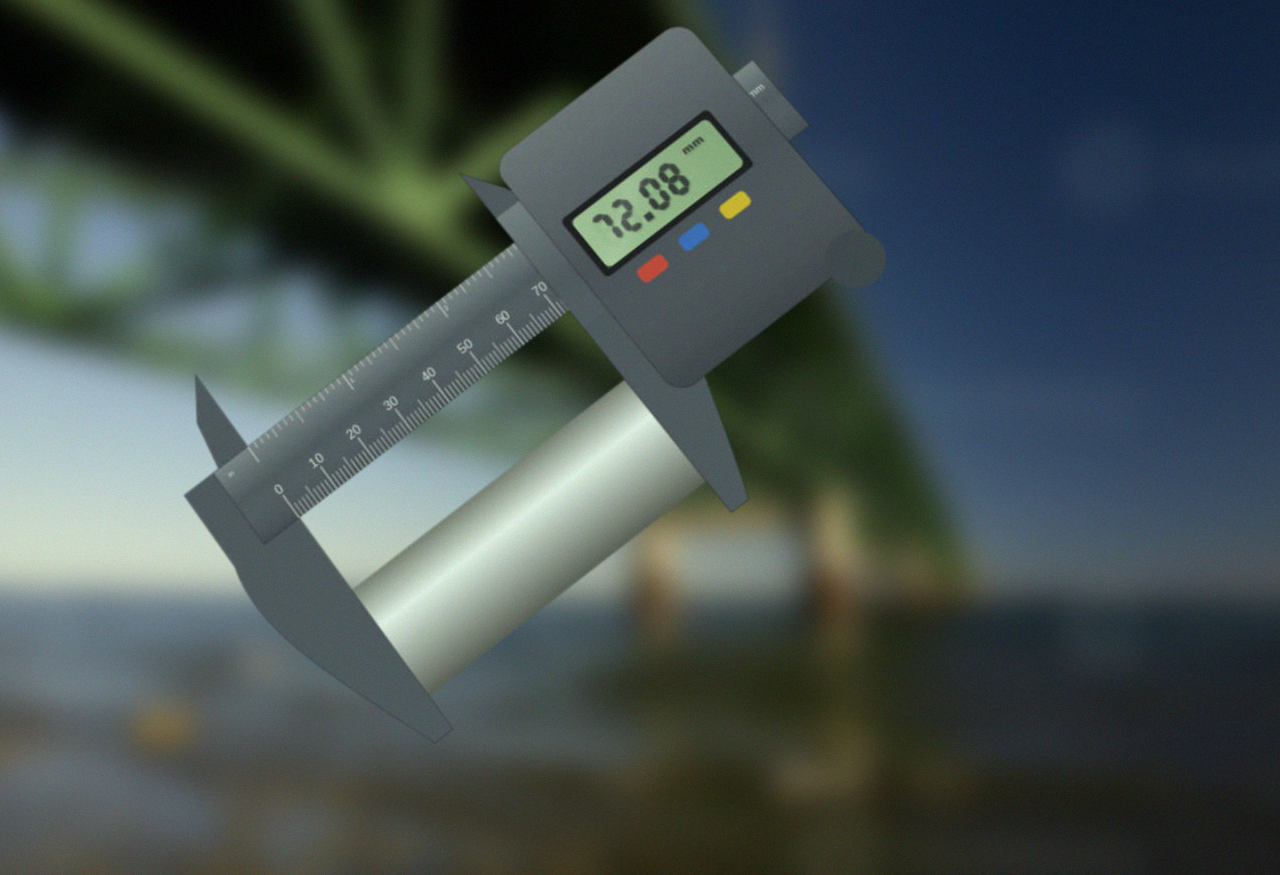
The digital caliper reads 72.08 mm
